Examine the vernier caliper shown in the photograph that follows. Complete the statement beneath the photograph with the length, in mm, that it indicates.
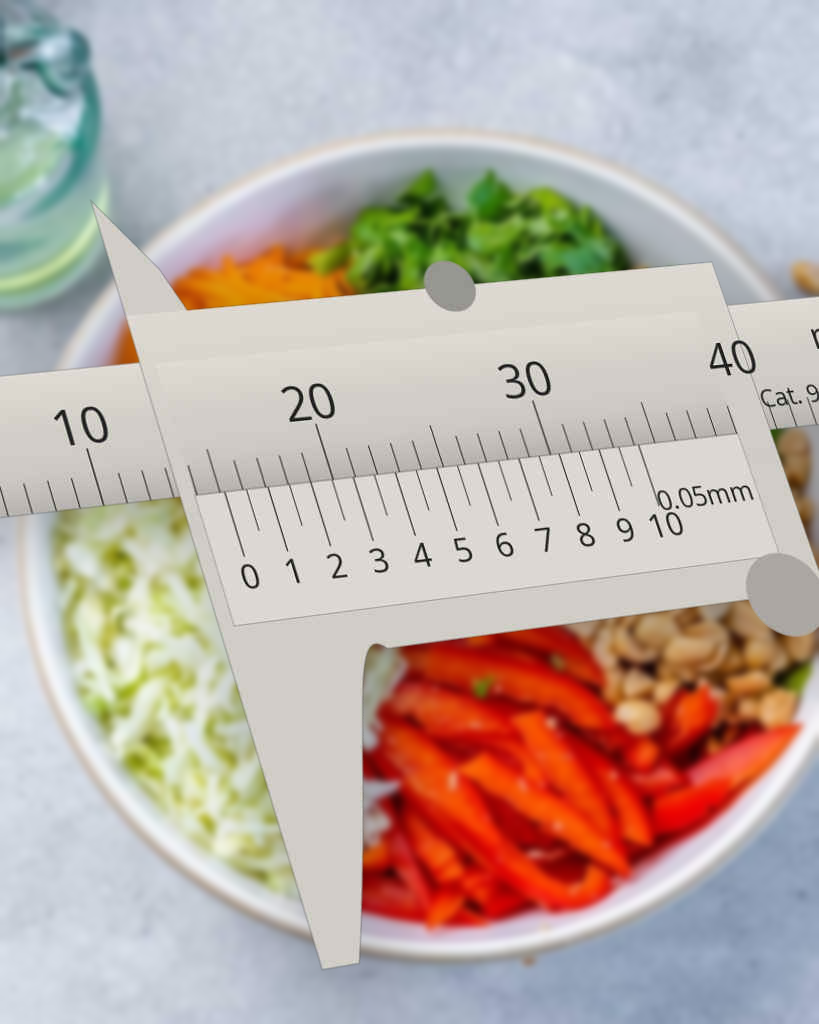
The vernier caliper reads 15.2 mm
